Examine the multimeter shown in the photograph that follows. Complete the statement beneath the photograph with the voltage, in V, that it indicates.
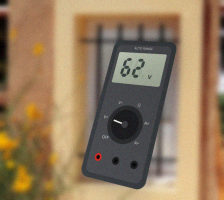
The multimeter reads 62 V
